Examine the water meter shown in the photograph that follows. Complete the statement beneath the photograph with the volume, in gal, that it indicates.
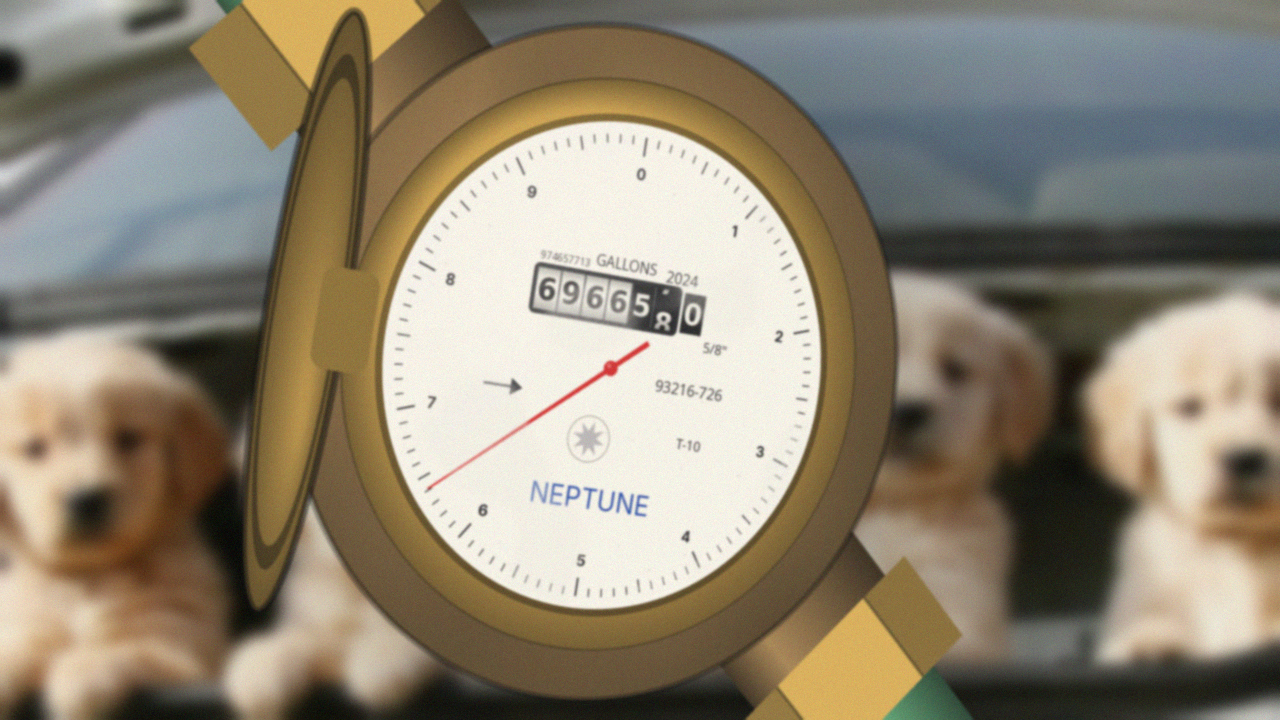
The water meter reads 6966576.4 gal
